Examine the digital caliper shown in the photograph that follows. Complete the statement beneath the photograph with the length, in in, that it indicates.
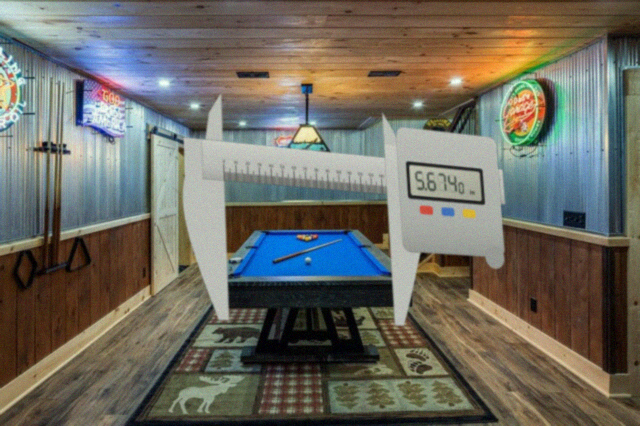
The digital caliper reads 5.6740 in
